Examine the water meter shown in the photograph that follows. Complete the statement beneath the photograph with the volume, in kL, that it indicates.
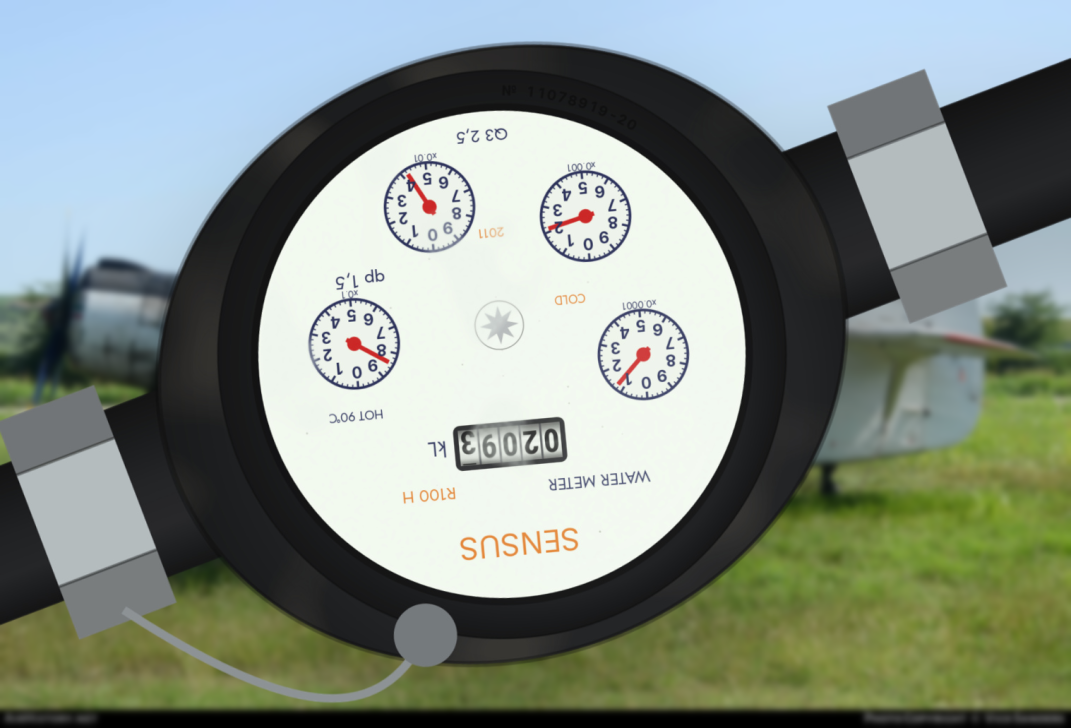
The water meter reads 2092.8421 kL
